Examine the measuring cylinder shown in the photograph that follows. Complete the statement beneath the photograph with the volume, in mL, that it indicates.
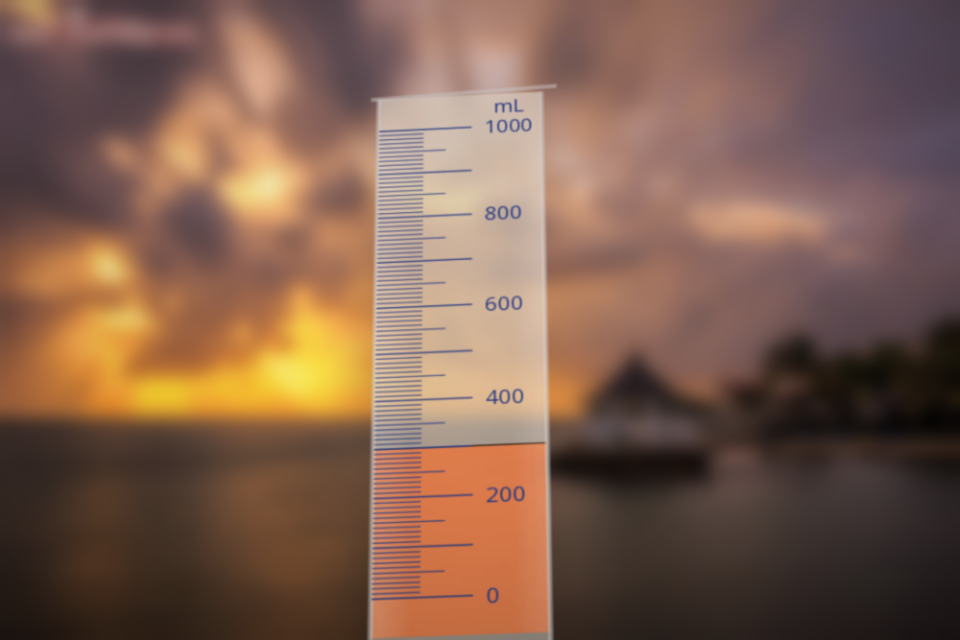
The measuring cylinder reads 300 mL
